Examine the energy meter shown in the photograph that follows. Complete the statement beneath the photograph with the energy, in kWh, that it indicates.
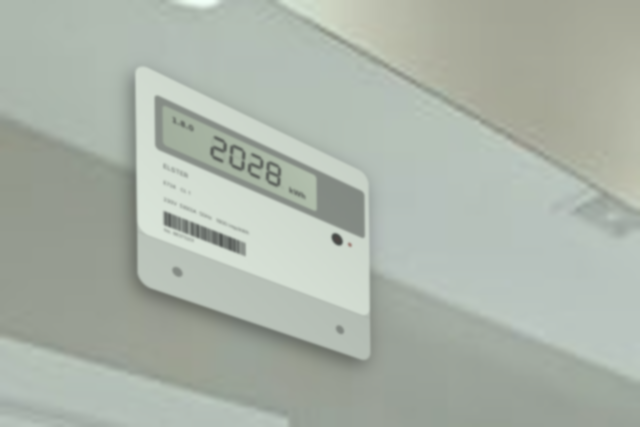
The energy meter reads 2028 kWh
